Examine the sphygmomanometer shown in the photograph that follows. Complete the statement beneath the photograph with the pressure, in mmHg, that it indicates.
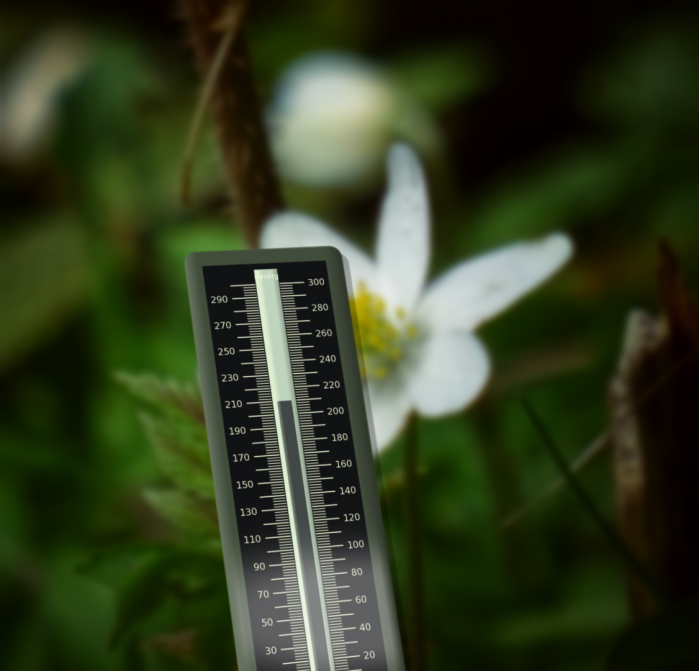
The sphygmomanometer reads 210 mmHg
